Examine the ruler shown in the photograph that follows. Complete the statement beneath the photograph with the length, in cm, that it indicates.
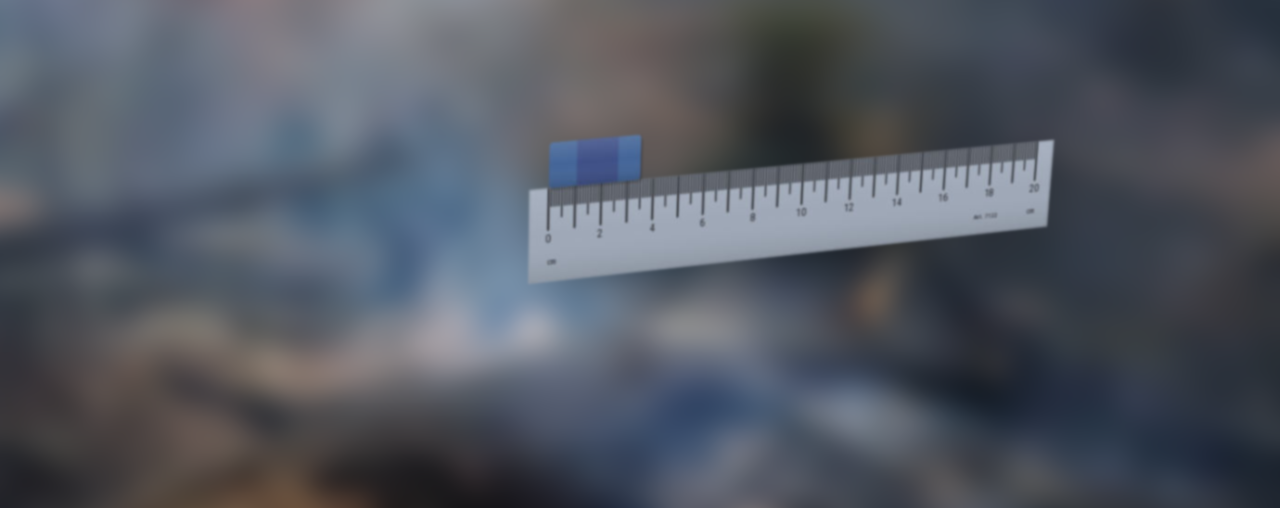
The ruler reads 3.5 cm
